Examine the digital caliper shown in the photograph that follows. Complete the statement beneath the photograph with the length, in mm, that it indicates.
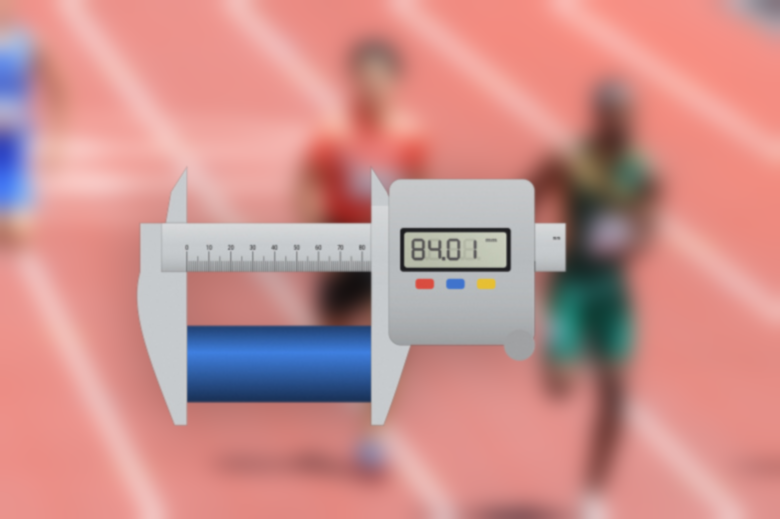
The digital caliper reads 84.01 mm
